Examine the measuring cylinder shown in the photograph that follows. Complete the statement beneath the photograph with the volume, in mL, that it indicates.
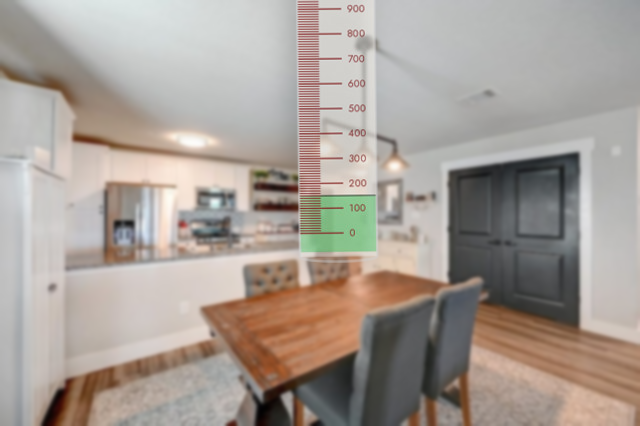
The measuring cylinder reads 150 mL
